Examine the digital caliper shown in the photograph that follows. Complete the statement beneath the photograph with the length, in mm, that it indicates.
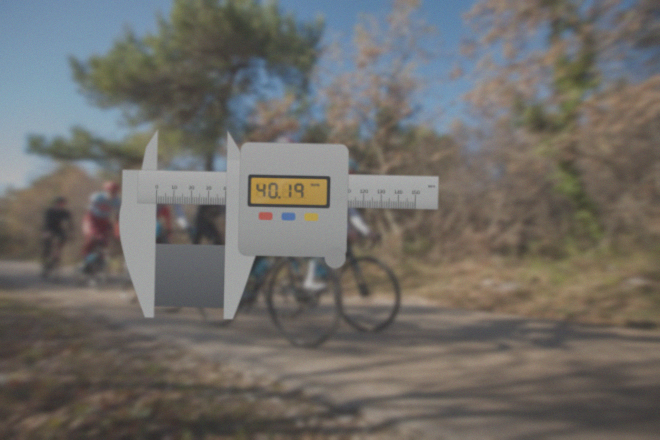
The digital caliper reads 40.19 mm
